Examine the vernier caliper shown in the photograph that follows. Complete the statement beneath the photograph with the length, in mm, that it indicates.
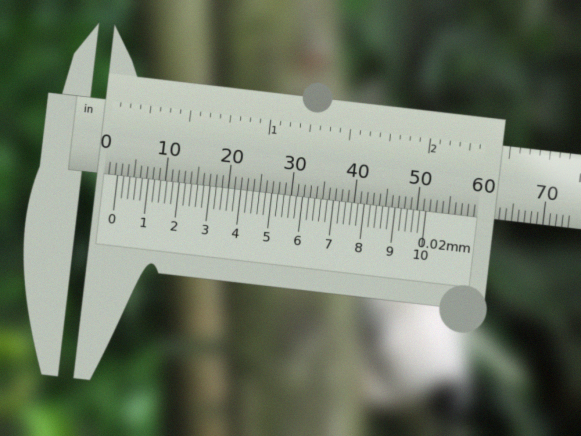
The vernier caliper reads 2.4 mm
